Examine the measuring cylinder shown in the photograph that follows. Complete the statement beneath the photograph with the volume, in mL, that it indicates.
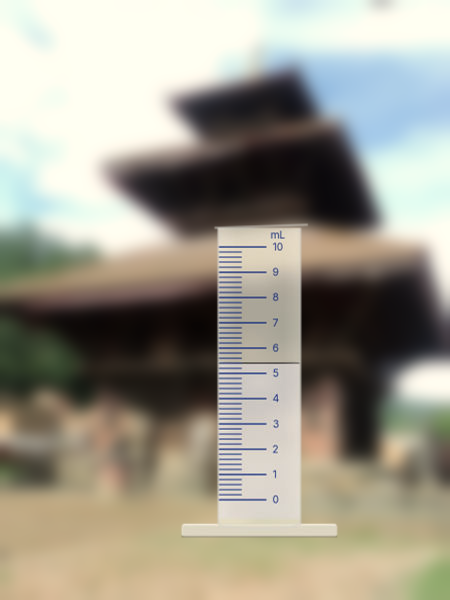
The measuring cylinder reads 5.4 mL
